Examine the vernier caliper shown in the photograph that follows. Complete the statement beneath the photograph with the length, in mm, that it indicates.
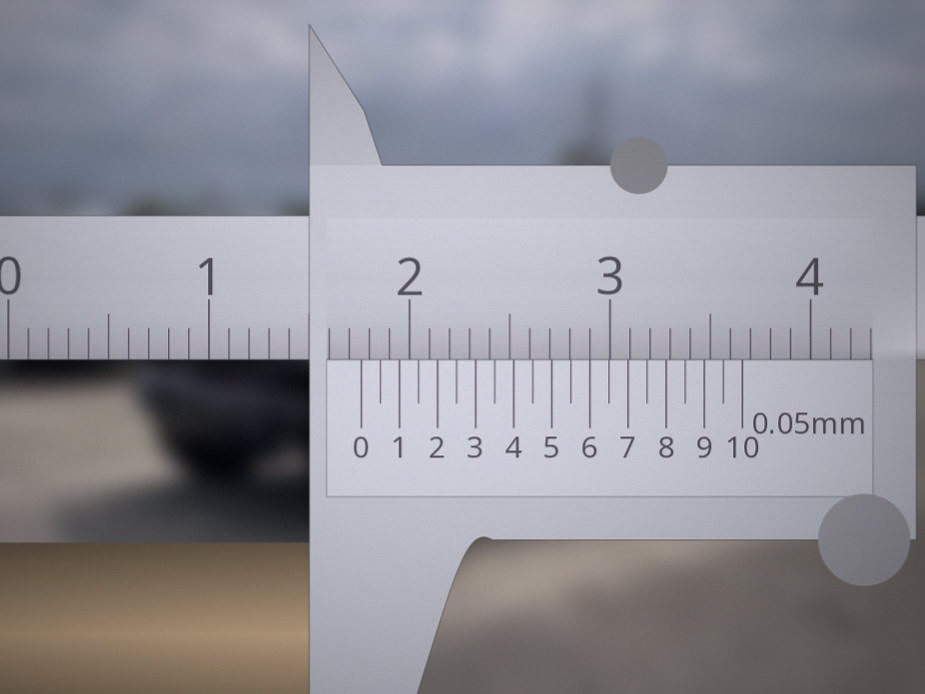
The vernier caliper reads 17.6 mm
